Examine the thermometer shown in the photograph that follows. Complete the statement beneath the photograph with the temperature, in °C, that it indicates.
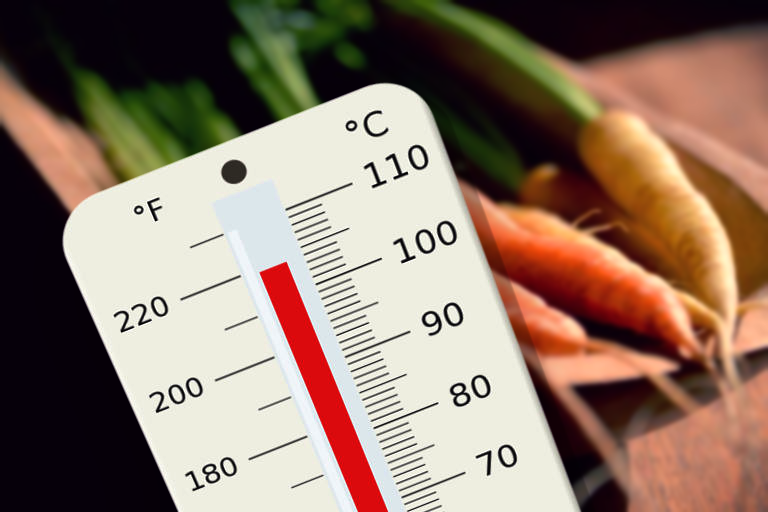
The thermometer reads 104 °C
